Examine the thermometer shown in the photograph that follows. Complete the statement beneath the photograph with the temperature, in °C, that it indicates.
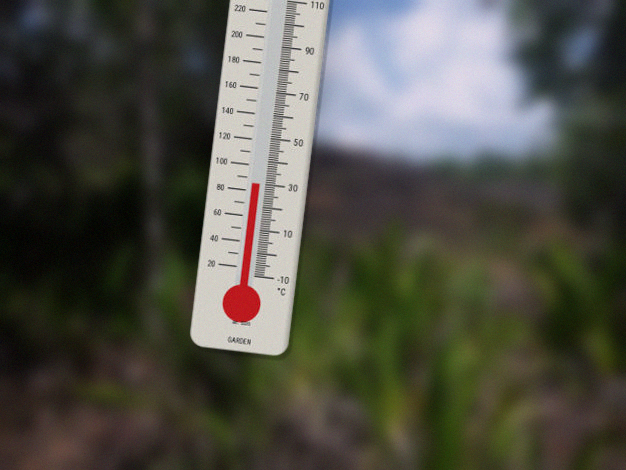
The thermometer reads 30 °C
